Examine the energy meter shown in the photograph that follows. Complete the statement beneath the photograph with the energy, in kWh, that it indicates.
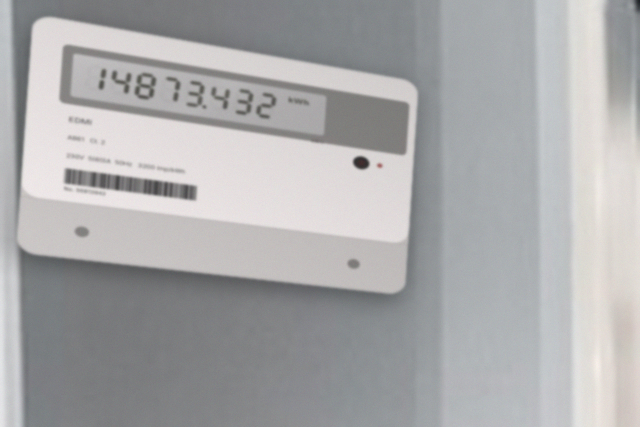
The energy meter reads 14873.432 kWh
